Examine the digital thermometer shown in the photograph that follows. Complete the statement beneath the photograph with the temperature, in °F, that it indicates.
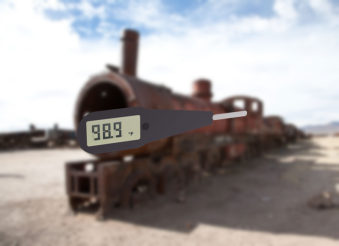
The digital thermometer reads 98.9 °F
